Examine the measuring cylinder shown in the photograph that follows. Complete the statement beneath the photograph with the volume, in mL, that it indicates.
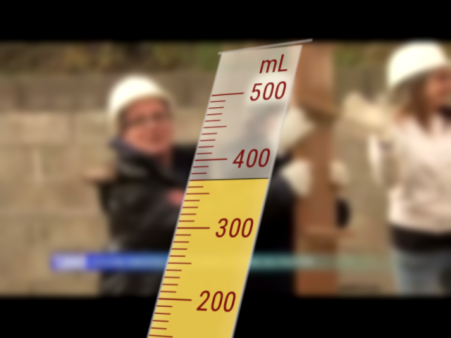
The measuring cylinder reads 370 mL
